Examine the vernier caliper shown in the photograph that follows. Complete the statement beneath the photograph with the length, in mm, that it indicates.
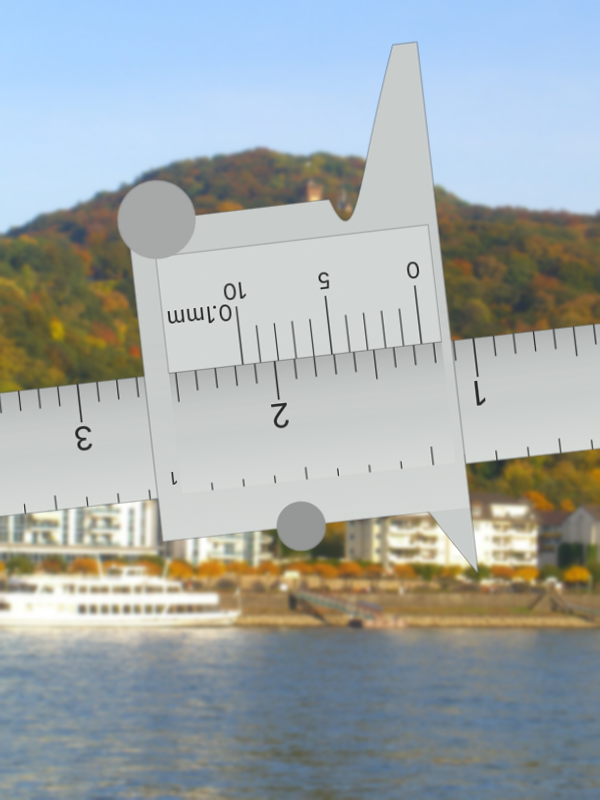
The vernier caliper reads 12.6 mm
